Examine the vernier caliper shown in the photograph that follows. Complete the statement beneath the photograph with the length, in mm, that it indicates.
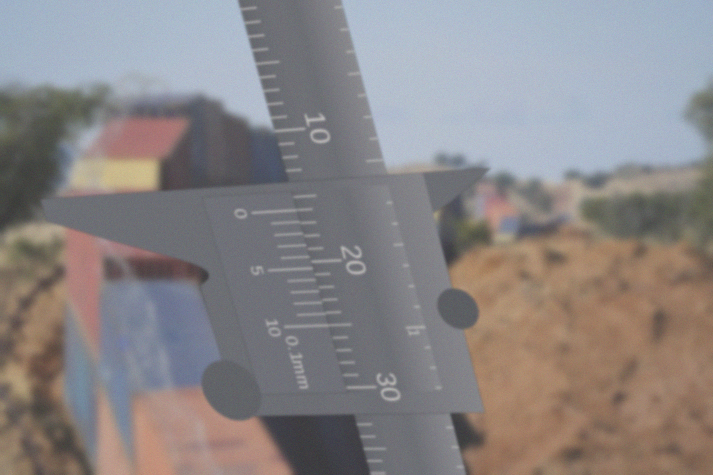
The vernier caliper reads 16.0 mm
